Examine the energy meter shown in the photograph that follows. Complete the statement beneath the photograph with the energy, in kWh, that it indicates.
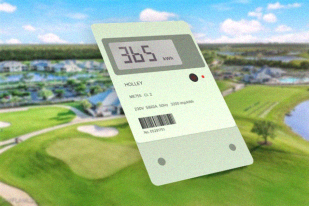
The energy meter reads 365 kWh
